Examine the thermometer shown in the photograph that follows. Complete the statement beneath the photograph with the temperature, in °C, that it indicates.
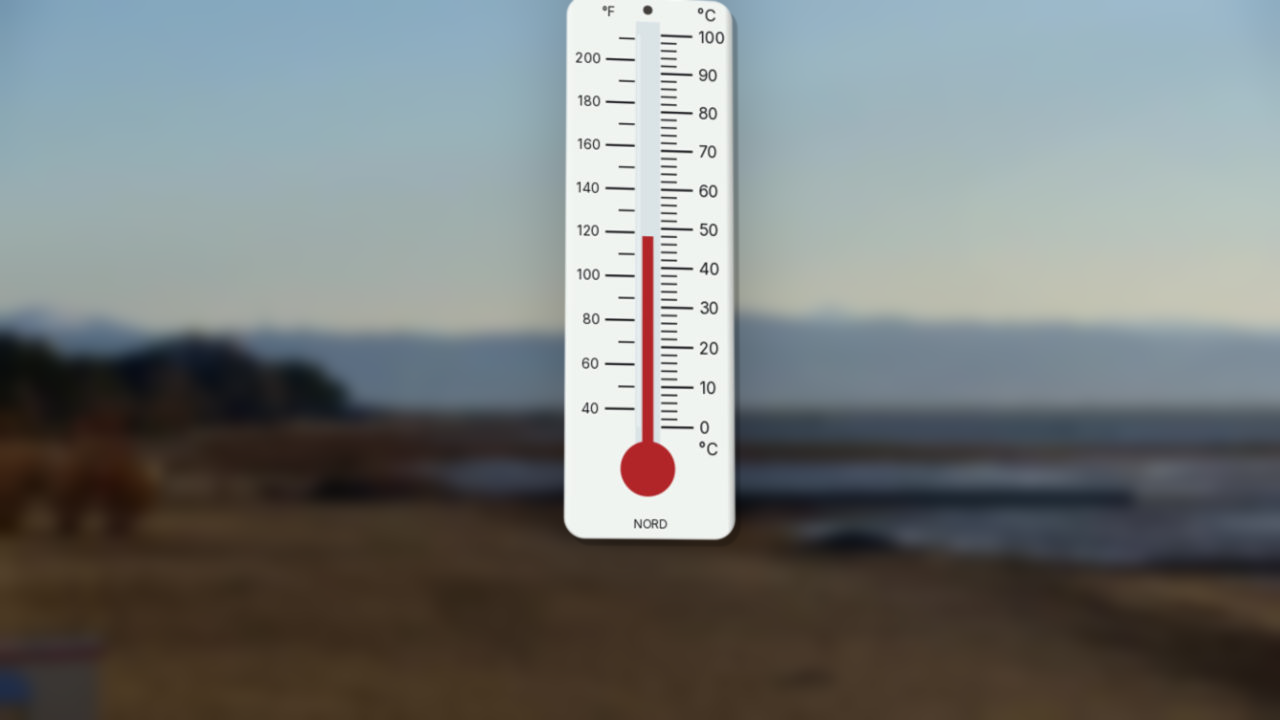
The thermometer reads 48 °C
